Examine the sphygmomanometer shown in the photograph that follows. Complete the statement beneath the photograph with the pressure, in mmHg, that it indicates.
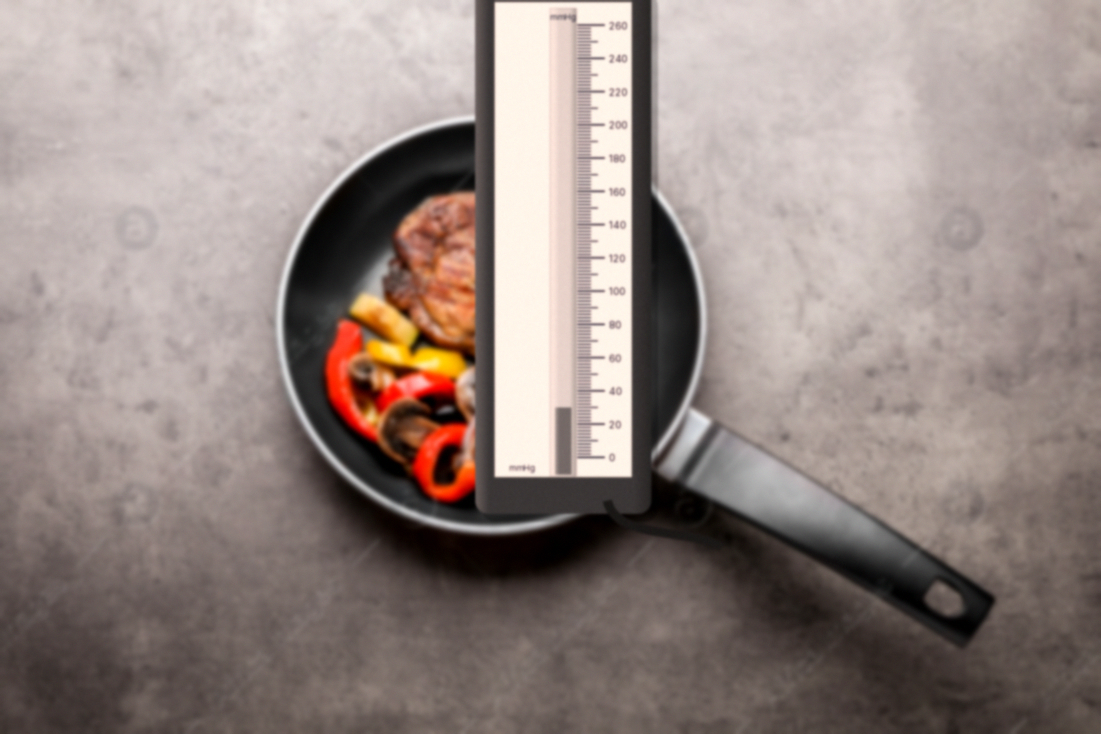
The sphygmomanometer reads 30 mmHg
